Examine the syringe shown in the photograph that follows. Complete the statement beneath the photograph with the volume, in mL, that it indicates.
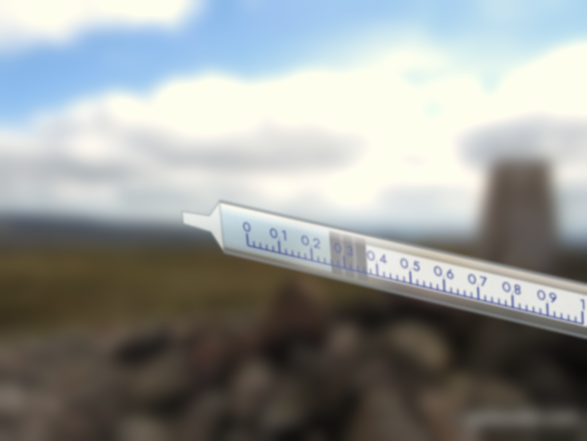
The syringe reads 0.26 mL
